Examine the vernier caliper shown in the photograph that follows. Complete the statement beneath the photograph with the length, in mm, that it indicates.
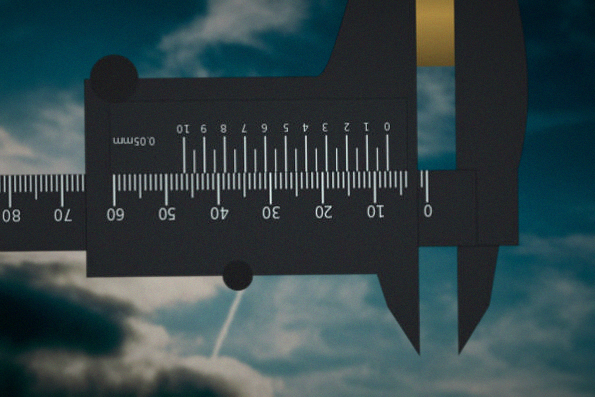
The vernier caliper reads 7.5 mm
